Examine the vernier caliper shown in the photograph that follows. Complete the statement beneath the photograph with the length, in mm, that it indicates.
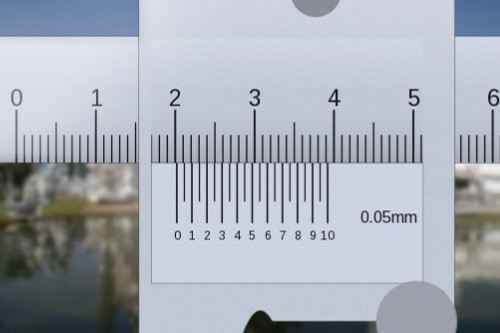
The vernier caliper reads 20.2 mm
